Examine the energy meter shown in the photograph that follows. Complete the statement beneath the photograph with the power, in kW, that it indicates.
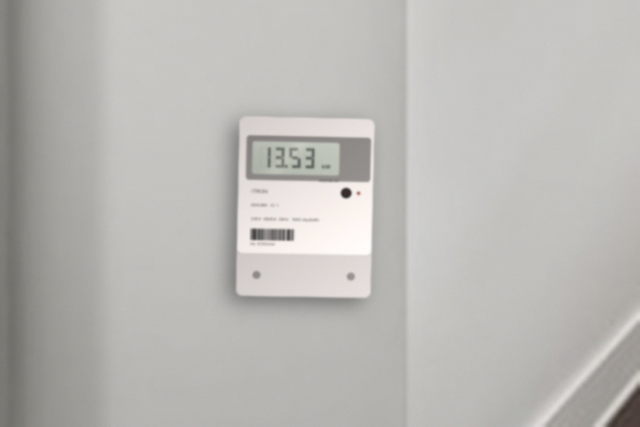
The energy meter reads 13.53 kW
